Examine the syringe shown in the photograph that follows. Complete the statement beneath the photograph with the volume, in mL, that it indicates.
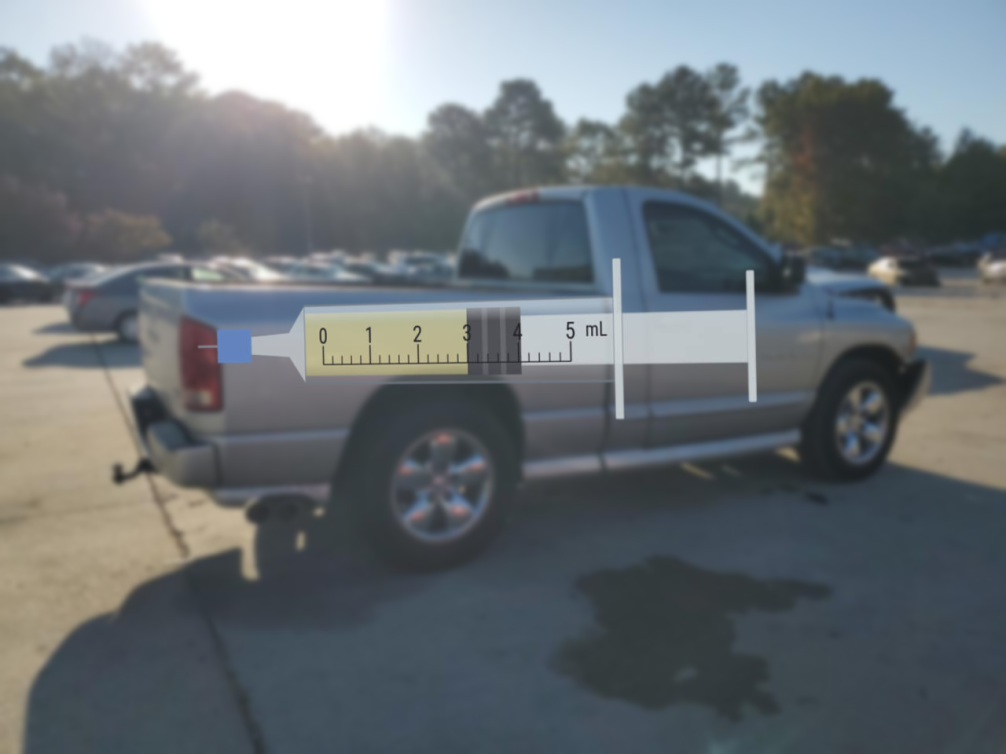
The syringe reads 3 mL
